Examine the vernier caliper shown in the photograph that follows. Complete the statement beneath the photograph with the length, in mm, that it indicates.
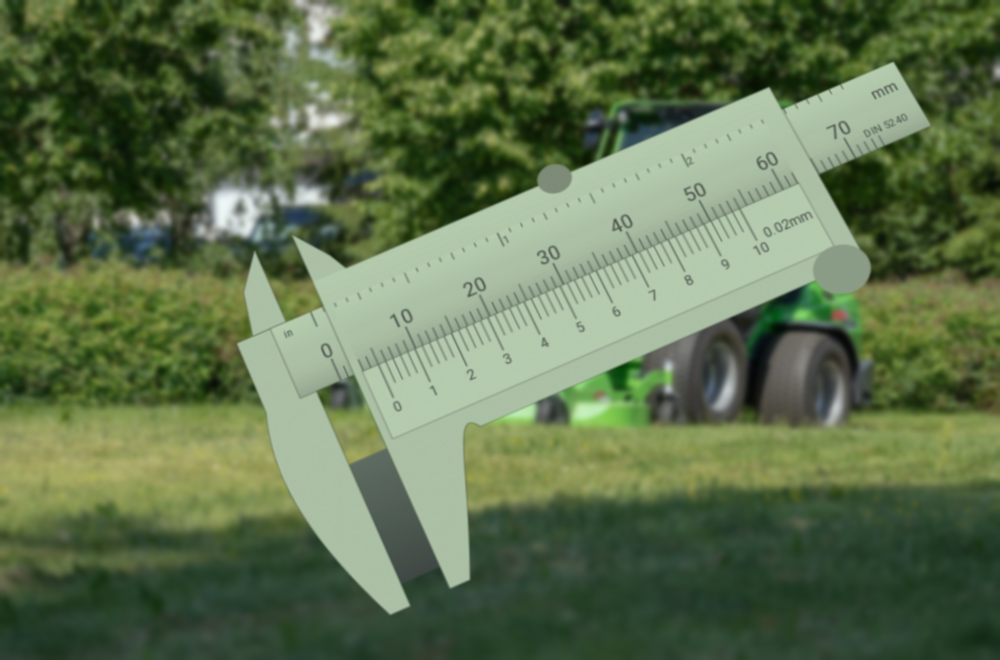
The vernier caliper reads 5.0 mm
